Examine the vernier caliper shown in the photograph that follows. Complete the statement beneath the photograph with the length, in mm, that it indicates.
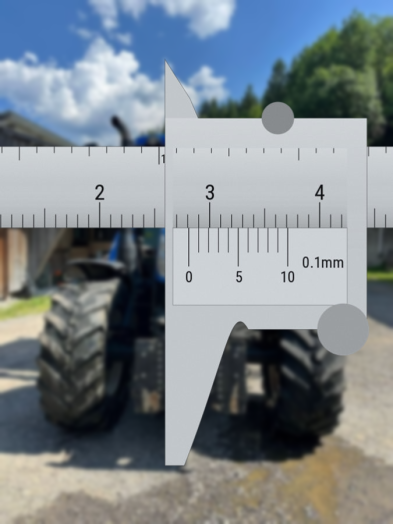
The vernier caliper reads 28.1 mm
